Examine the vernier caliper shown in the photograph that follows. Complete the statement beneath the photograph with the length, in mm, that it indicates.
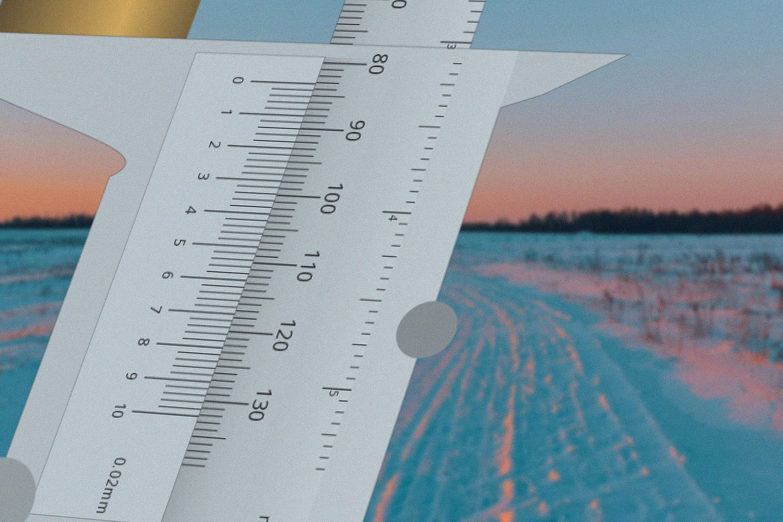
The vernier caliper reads 83.2 mm
